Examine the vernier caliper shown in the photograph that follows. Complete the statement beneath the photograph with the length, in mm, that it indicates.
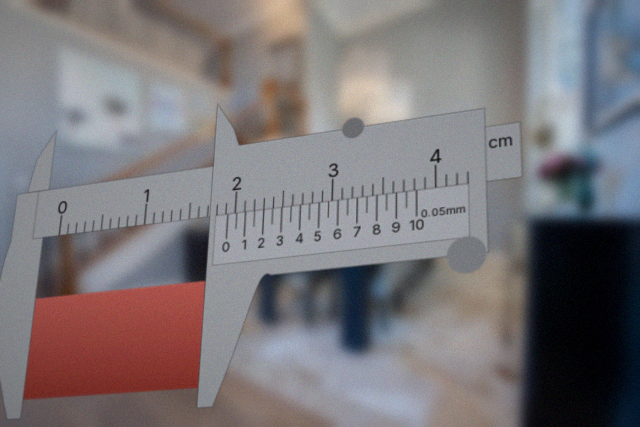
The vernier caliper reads 19.2 mm
